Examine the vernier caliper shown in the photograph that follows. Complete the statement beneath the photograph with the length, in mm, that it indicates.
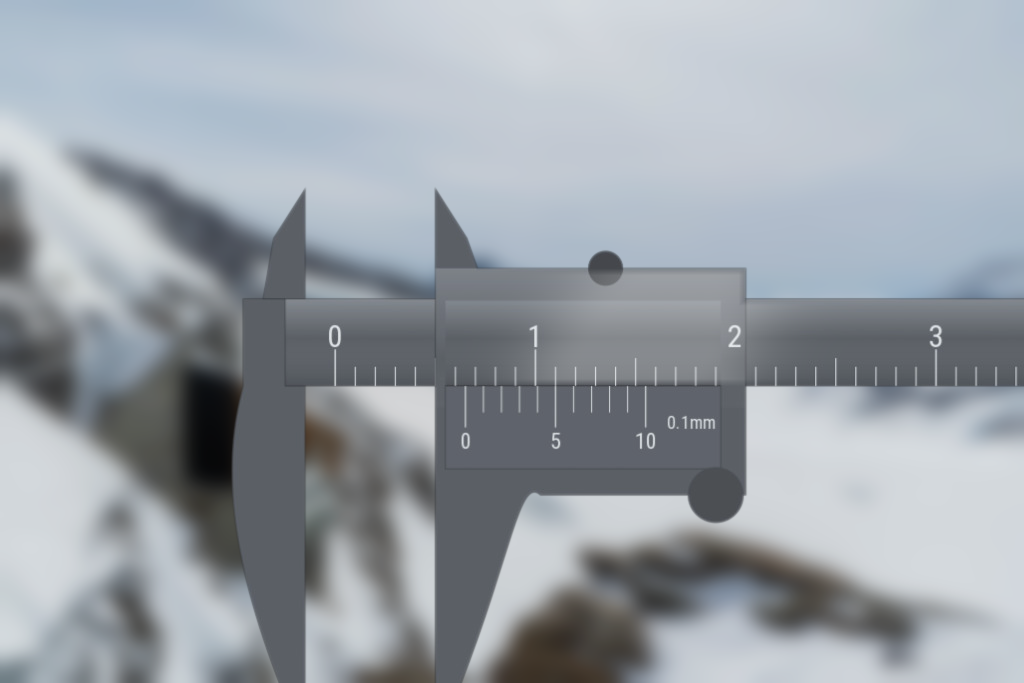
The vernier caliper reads 6.5 mm
